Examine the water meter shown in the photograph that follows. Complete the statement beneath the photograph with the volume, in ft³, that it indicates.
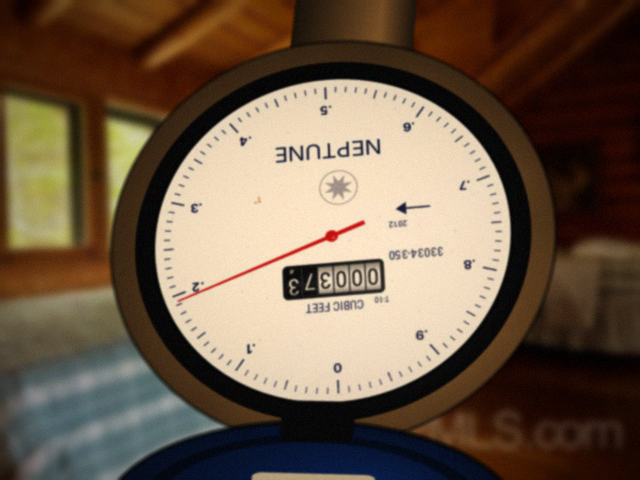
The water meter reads 373.19 ft³
